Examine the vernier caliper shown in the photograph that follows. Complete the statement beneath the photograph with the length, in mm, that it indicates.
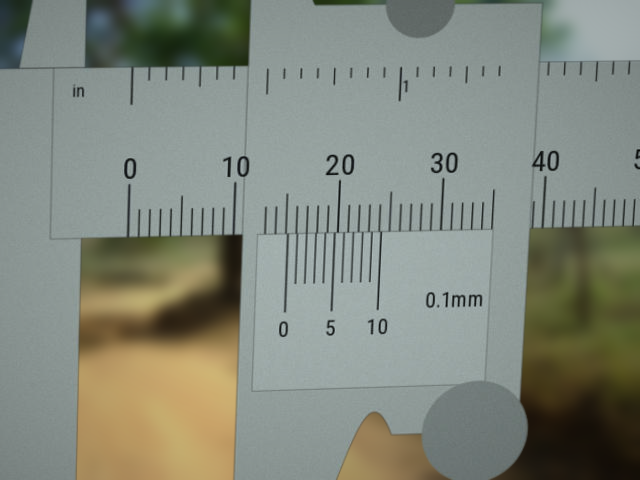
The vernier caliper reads 15.2 mm
